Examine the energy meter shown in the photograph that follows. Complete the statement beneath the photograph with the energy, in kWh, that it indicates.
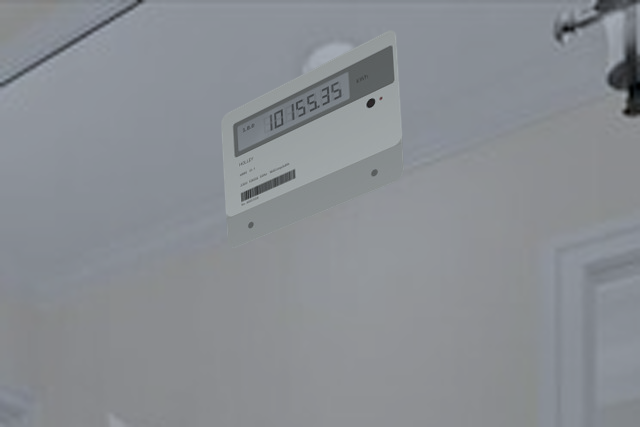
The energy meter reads 10155.35 kWh
